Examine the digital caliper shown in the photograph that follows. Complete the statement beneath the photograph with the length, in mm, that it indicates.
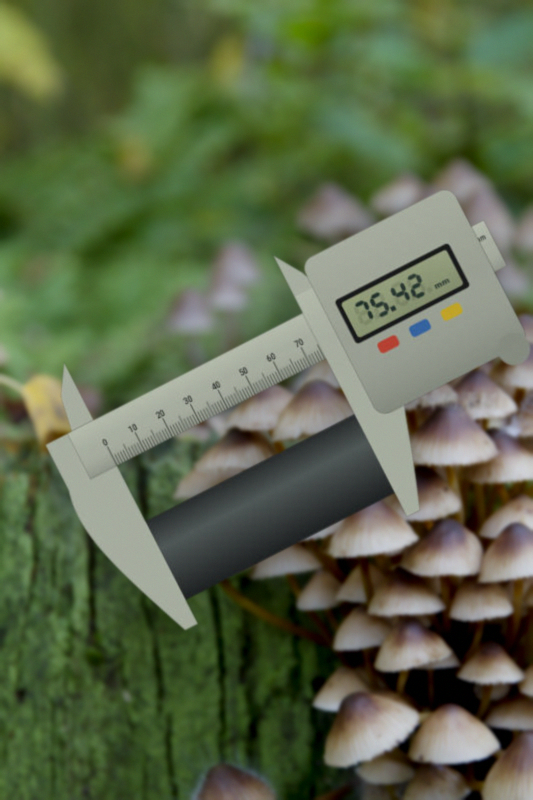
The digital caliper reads 75.42 mm
